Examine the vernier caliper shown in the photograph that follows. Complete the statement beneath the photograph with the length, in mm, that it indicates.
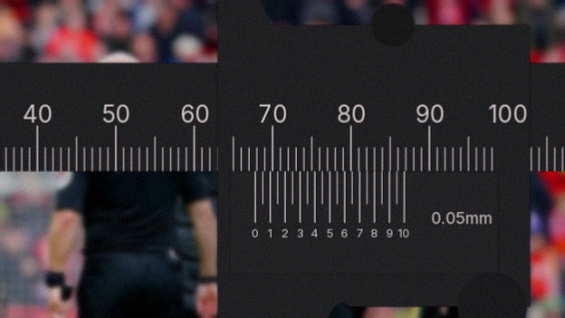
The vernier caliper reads 67.8 mm
